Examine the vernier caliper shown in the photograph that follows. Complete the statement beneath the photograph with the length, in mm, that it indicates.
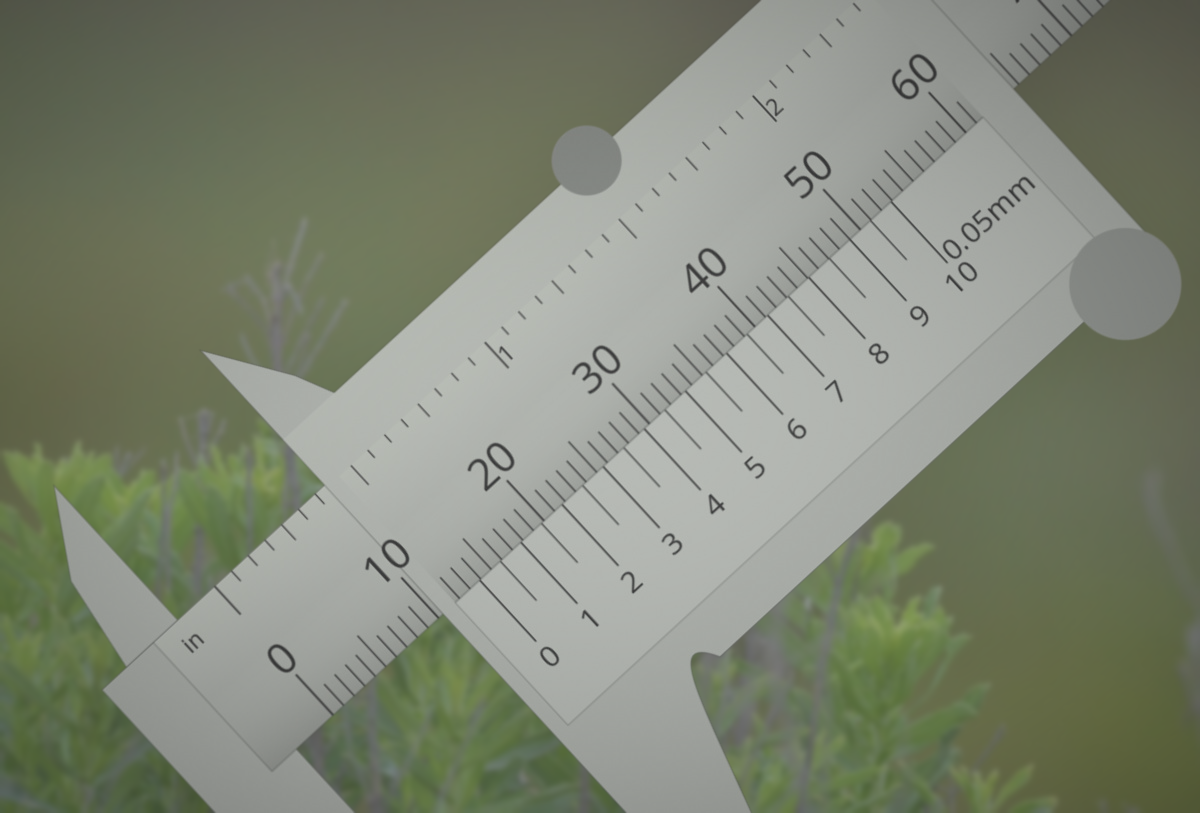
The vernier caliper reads 13.9 mm
